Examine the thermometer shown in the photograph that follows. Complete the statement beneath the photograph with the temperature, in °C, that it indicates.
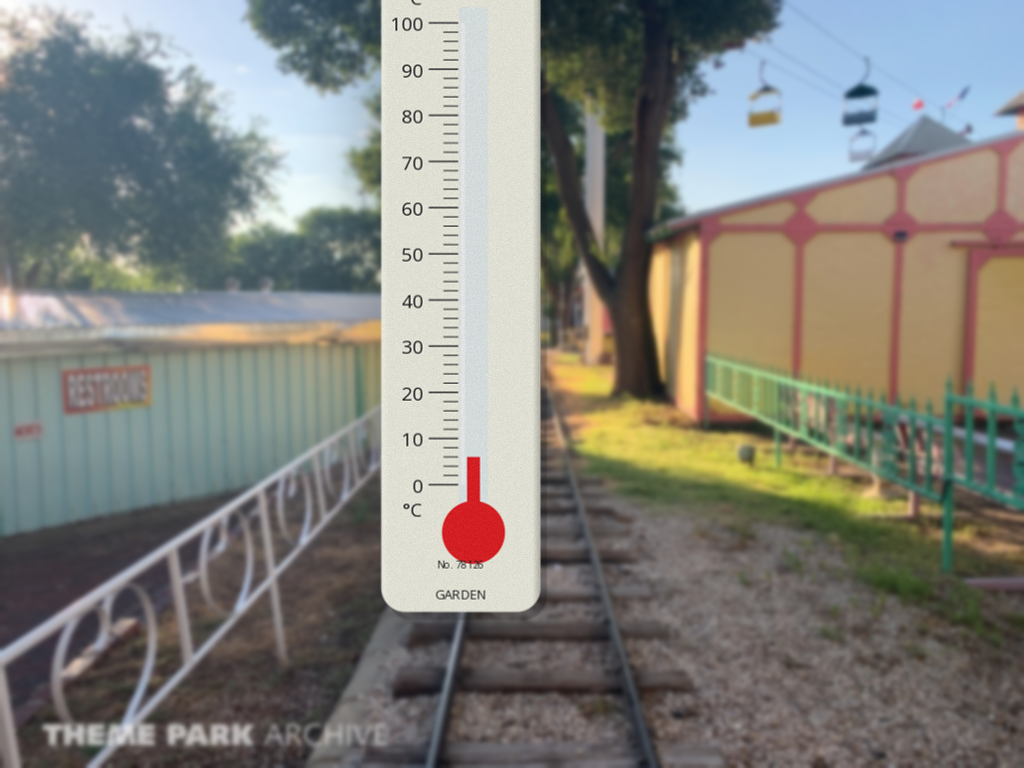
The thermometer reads 6 °C
